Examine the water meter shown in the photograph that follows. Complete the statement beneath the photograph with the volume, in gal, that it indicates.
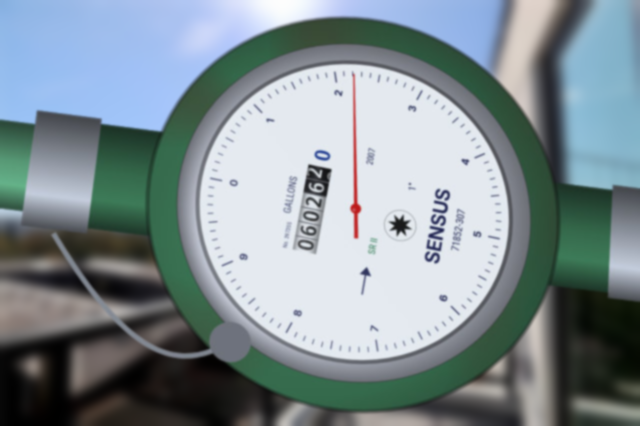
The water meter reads 602622.2 gal
